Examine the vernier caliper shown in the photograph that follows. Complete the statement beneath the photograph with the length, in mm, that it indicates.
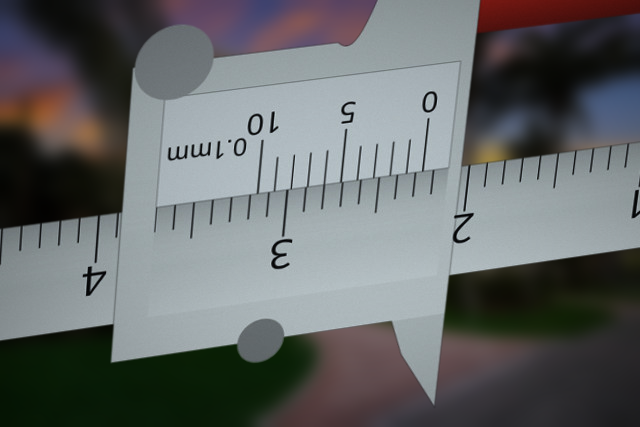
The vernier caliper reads 22.6 mm
